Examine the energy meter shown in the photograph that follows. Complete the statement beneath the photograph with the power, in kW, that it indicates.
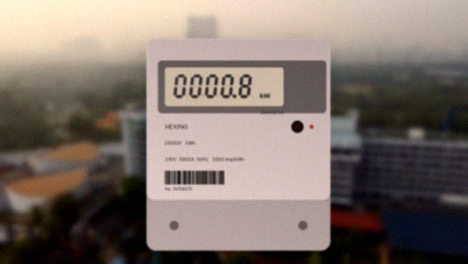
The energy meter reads 0.8 kW
